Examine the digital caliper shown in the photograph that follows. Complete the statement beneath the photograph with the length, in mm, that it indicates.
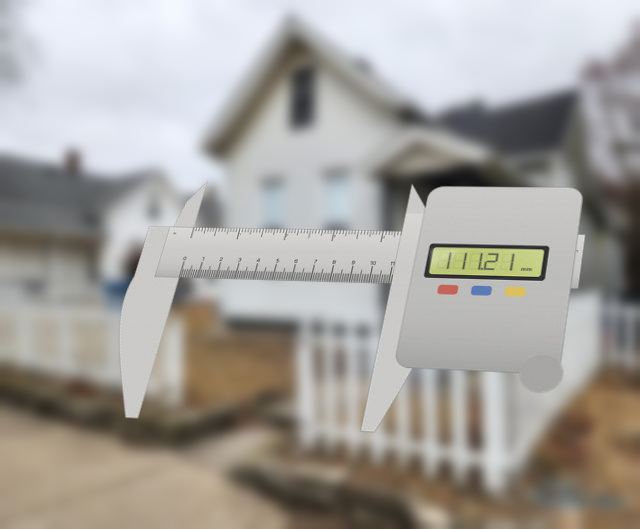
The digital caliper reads 111.21 mm
